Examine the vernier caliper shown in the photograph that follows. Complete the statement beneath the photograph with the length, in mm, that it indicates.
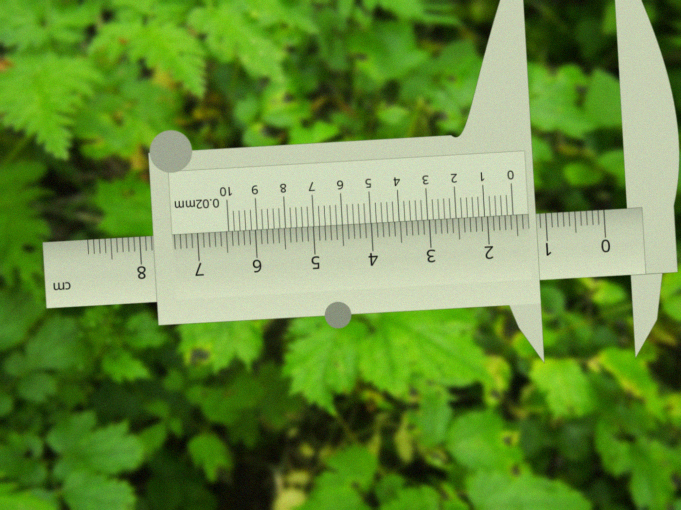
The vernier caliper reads 15.6 mm
